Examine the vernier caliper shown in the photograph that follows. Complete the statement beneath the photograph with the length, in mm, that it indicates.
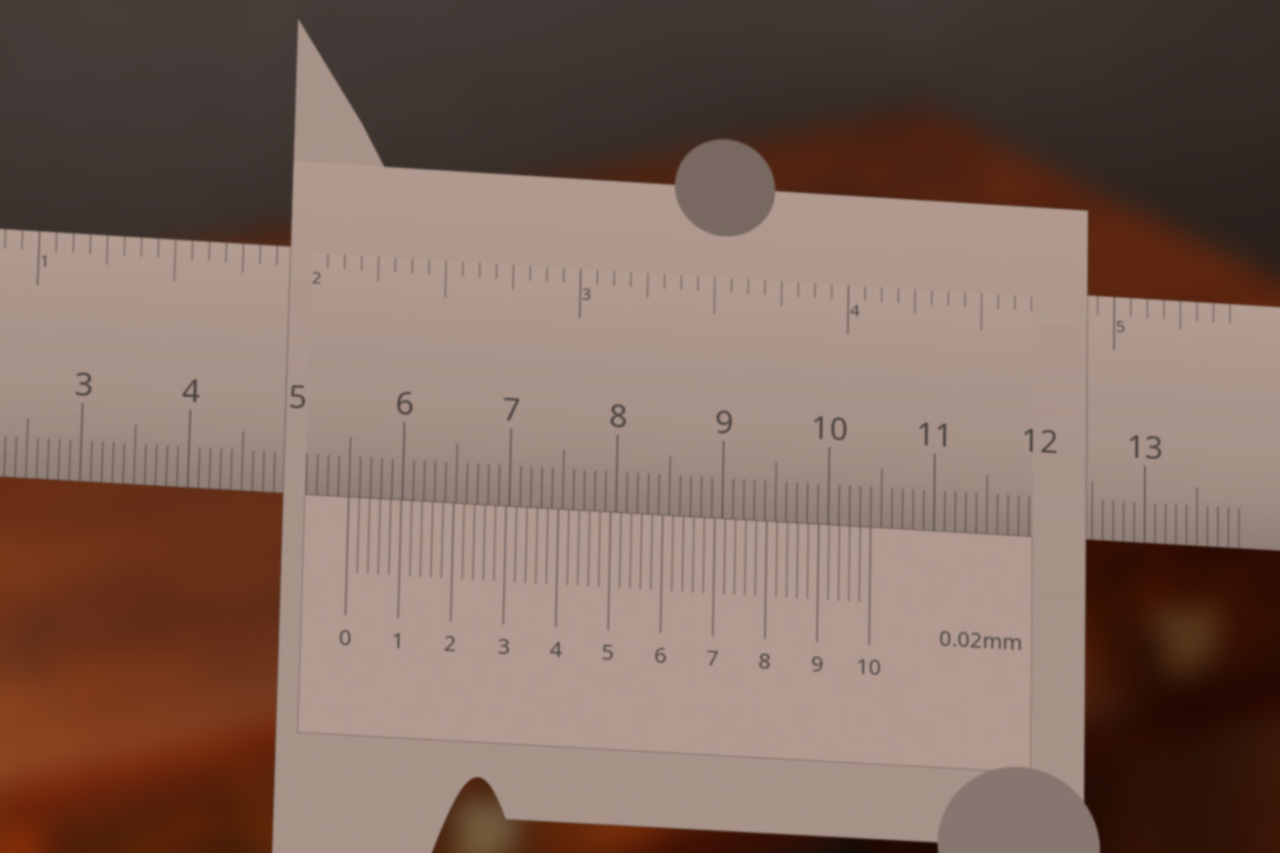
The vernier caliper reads 55.0 mm
